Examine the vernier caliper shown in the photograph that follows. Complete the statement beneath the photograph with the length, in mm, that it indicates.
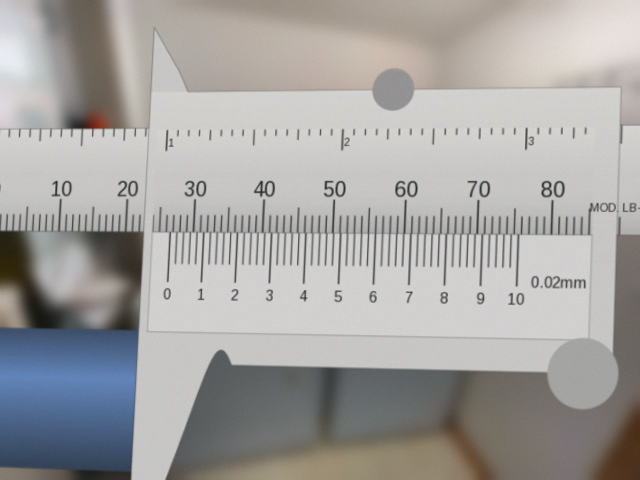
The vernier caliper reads 26.6 mm
